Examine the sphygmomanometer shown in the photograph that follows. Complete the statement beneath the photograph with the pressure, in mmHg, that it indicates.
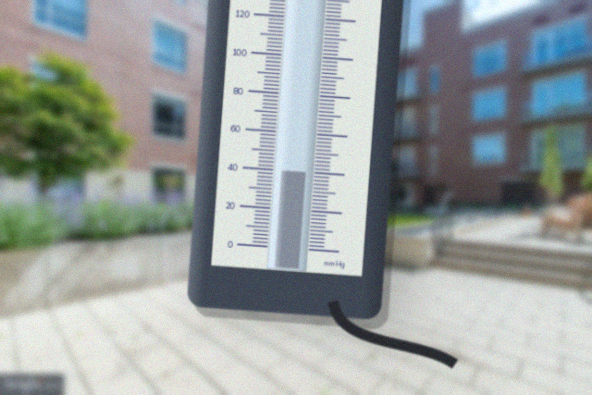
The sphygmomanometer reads 40 mmHg
